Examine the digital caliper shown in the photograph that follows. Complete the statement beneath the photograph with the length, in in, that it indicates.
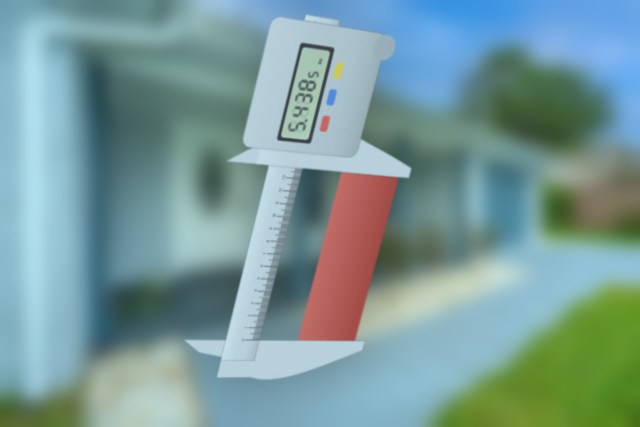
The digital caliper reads 5.4385 in
